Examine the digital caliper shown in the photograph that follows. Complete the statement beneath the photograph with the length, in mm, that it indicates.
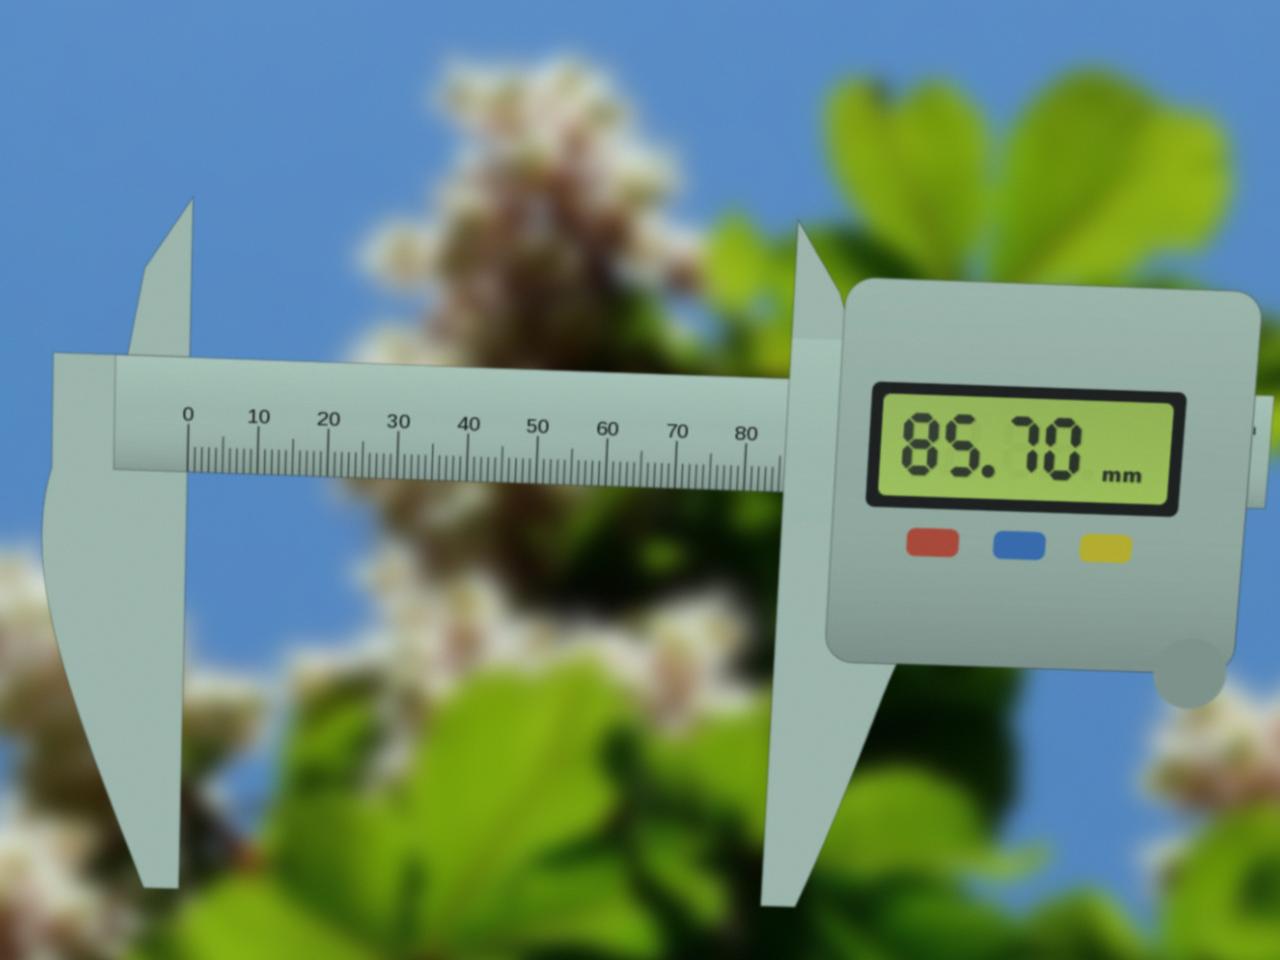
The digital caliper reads 85.70 mm
